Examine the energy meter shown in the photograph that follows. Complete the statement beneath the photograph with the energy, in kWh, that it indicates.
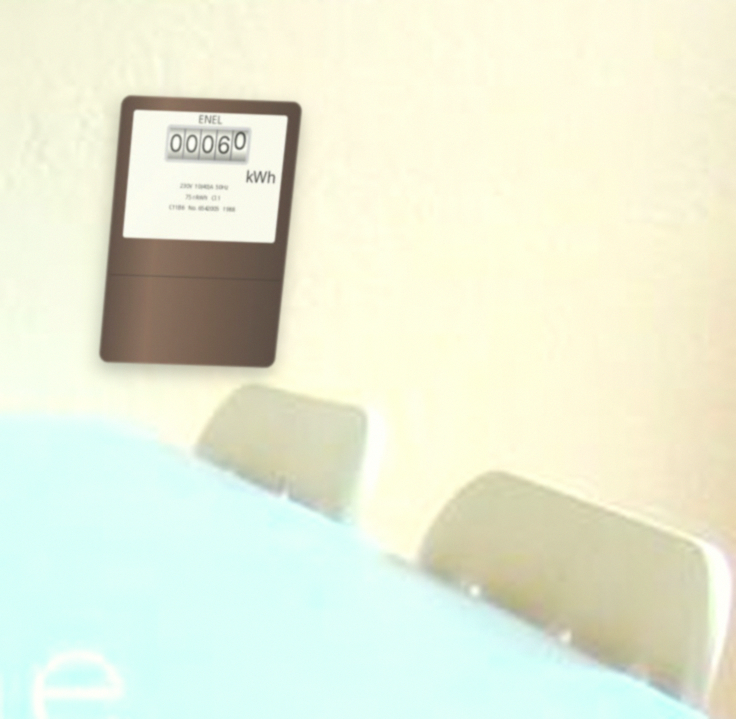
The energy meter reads 60 kWh
